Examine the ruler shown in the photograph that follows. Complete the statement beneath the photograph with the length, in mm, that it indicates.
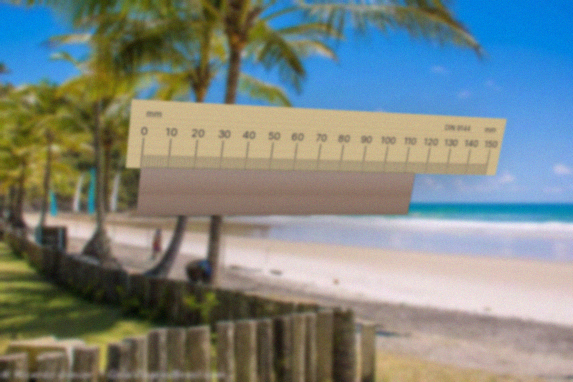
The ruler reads 115 mm
